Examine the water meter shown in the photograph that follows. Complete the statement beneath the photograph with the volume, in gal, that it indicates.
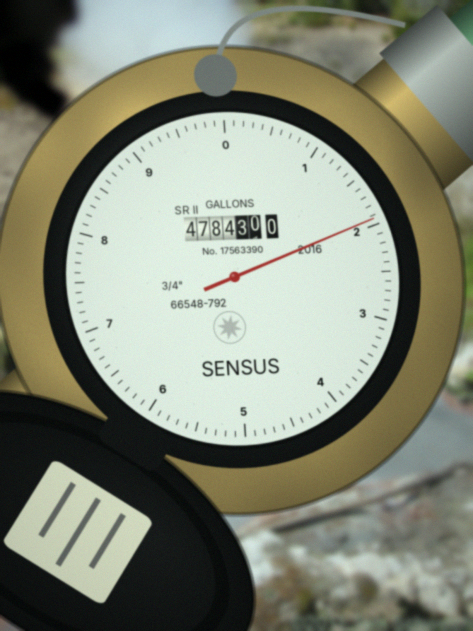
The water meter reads 4784301.9 gal
